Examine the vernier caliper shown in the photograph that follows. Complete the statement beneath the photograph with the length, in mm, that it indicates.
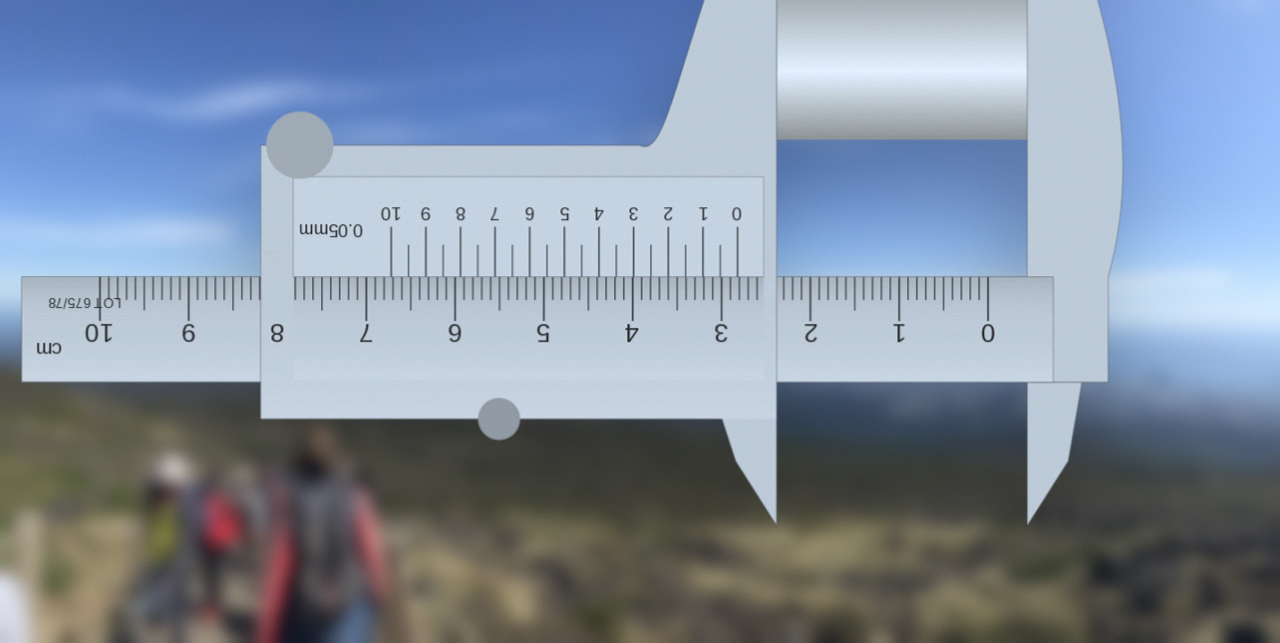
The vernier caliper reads 28.2 mm
